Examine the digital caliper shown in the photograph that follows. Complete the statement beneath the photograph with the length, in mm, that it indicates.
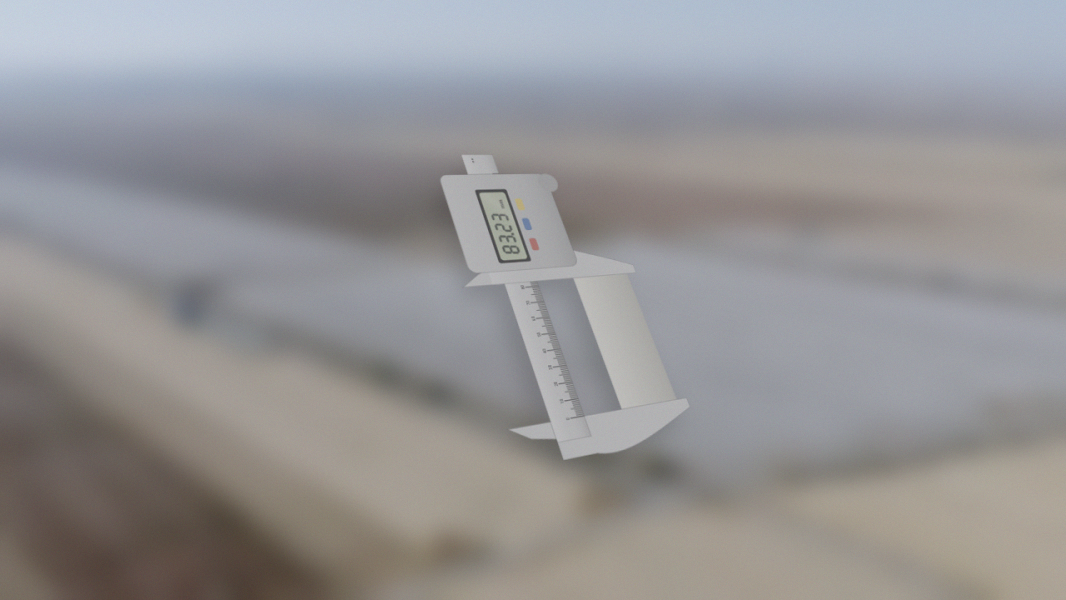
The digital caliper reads 83.23 mm
